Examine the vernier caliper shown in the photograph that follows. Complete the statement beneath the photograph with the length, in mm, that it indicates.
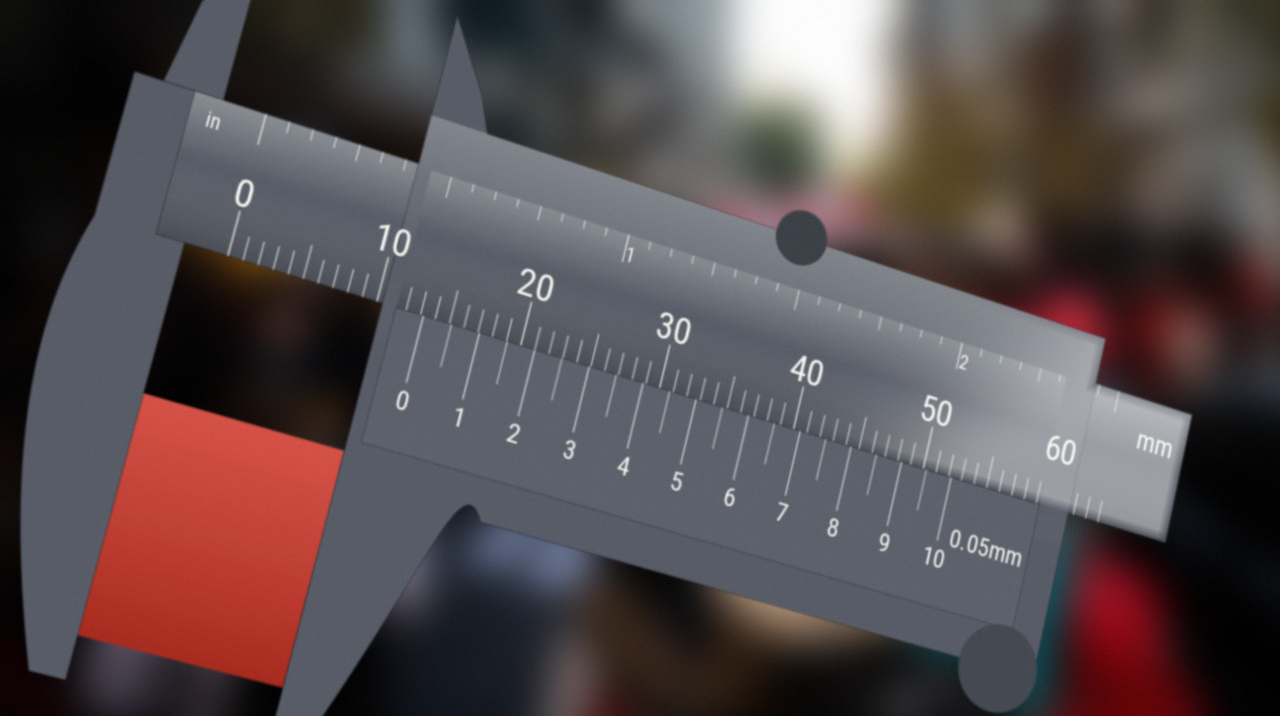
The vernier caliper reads 13.2 mm
